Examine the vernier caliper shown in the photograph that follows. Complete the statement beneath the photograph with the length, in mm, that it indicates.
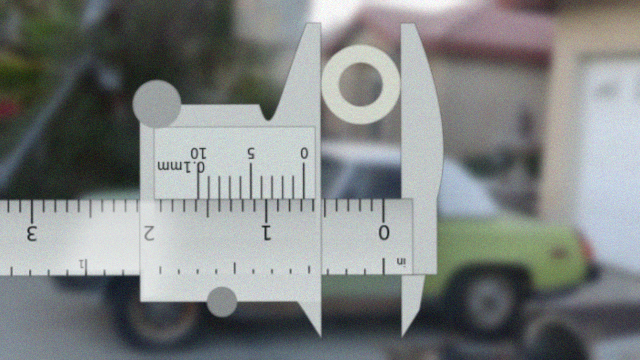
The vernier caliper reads 6.8 mm
